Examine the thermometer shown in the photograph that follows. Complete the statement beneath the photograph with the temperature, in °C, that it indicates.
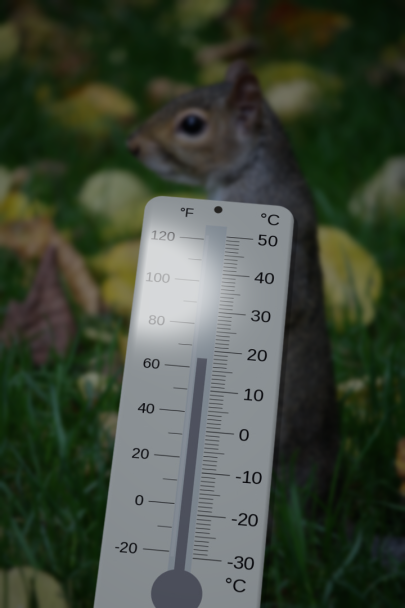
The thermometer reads 18 °C
